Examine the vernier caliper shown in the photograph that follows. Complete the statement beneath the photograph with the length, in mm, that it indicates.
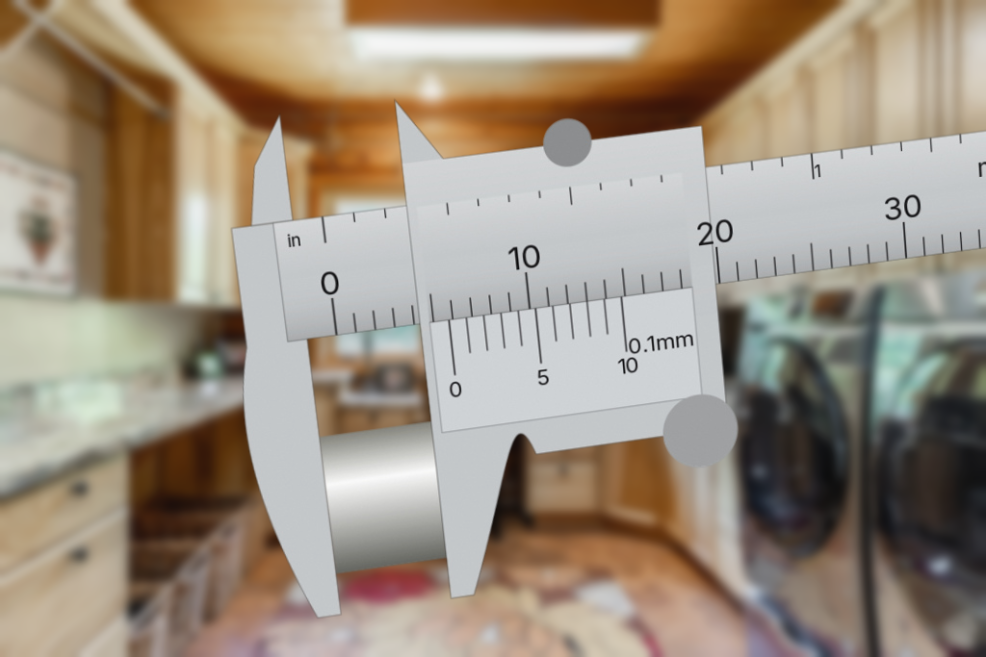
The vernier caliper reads 5.8 mm
